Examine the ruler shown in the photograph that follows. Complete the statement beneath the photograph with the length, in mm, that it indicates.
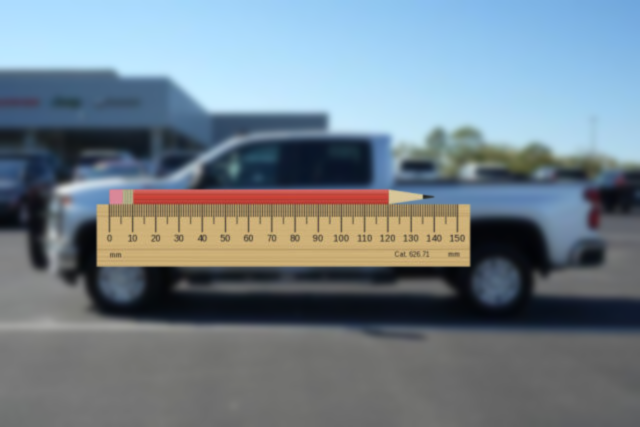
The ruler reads 140 mm
